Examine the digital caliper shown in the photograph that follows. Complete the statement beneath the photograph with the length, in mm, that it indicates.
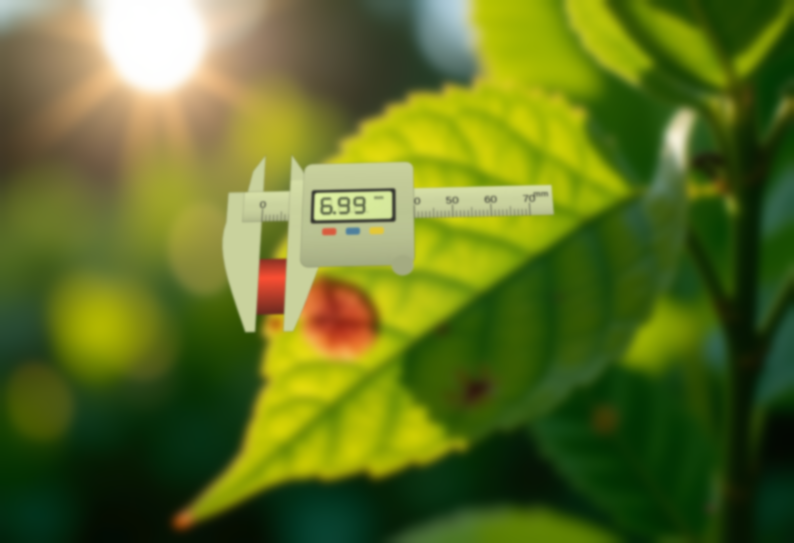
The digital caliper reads 6.99 mm
